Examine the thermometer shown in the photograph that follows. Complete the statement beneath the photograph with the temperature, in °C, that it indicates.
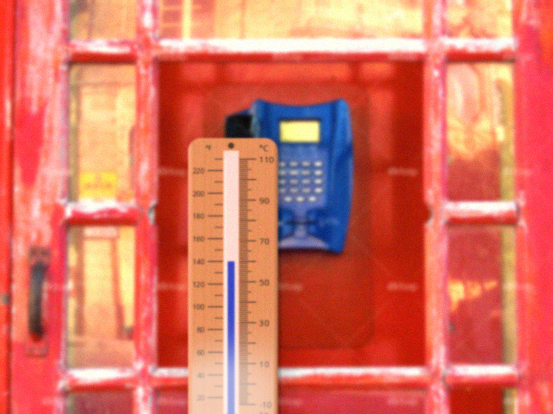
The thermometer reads 60 °C
